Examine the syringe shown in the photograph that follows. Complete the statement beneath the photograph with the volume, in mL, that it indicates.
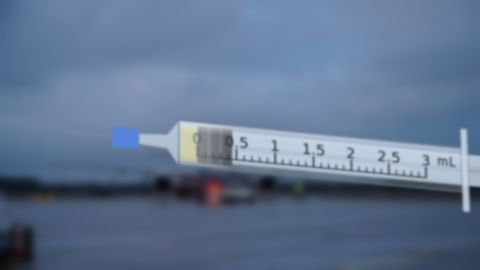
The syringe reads 0 mL
